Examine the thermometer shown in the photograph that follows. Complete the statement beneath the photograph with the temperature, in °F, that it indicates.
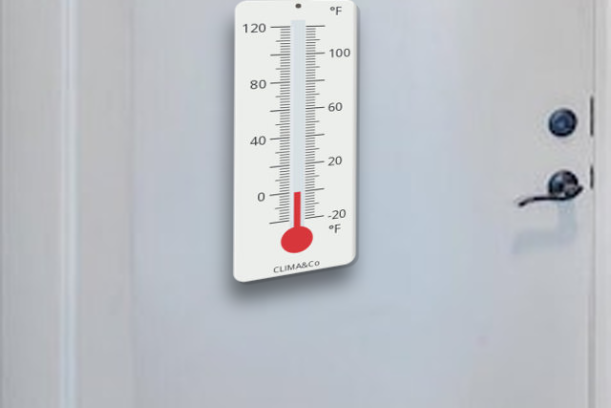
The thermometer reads 0 °F
